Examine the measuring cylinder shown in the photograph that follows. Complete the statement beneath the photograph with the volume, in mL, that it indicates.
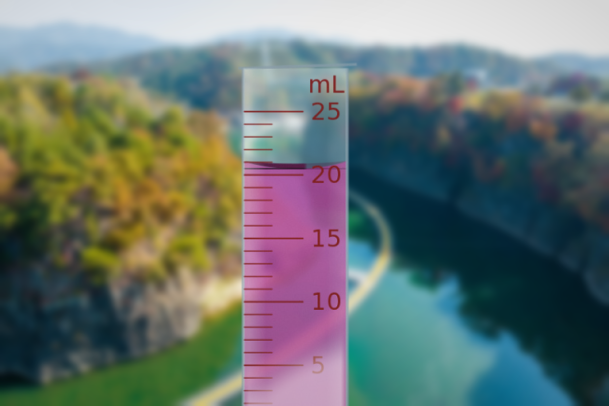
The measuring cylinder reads 20.5 mL
